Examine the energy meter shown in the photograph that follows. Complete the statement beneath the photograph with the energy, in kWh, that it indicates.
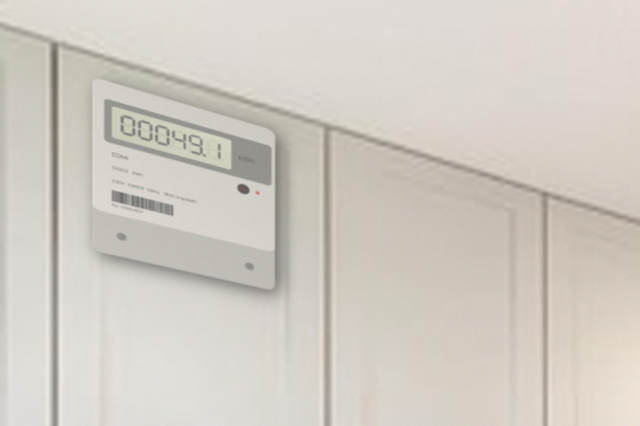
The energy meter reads 49.1 kWh
